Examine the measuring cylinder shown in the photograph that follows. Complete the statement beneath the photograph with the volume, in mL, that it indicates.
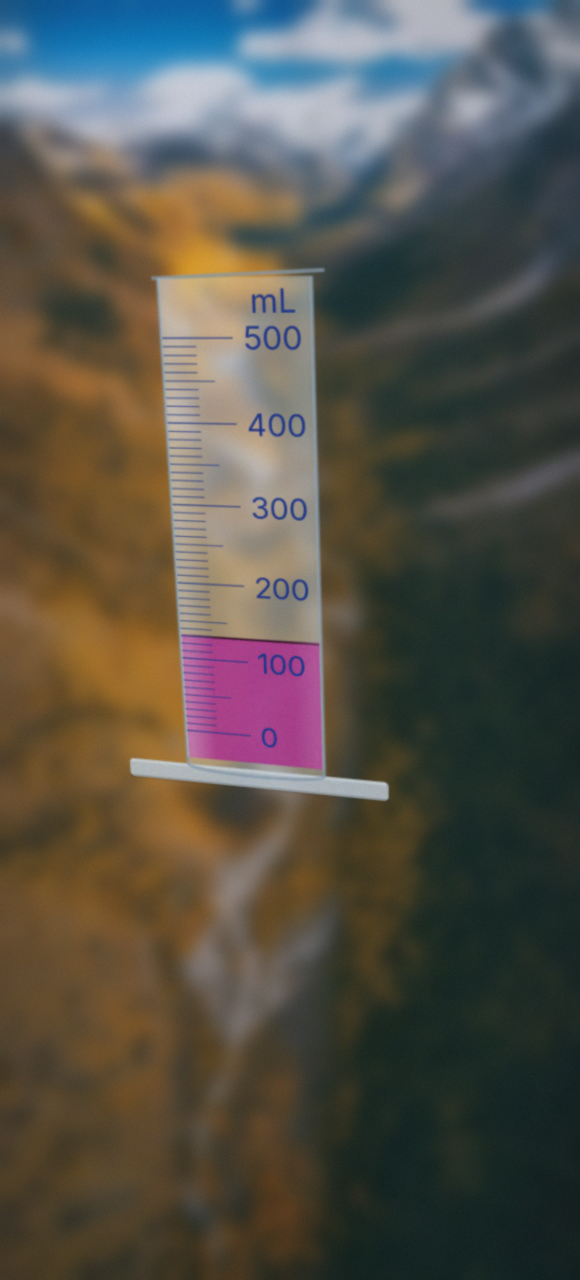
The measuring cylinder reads 130 mL
